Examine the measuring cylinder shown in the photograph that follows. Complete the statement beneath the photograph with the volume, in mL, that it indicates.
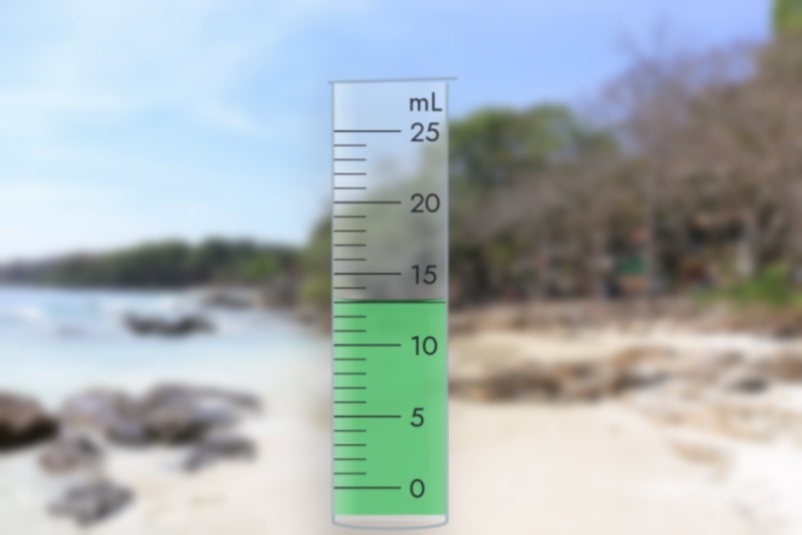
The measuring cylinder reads 13 mL
